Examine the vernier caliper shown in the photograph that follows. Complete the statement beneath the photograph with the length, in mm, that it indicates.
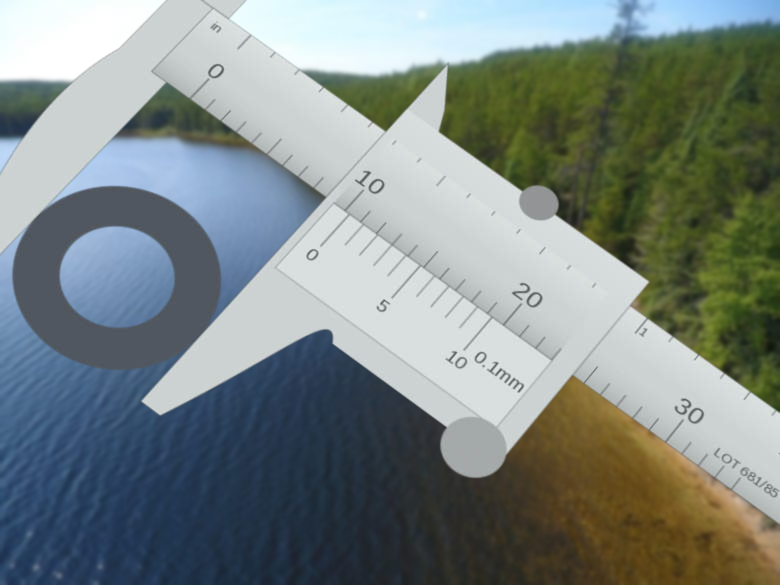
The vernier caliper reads 10.3 mm
